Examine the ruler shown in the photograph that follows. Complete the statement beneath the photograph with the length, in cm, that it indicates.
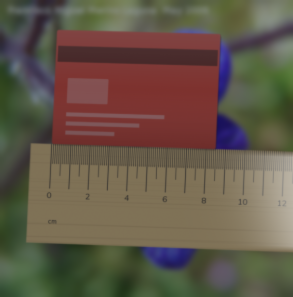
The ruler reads 8.5 cm
